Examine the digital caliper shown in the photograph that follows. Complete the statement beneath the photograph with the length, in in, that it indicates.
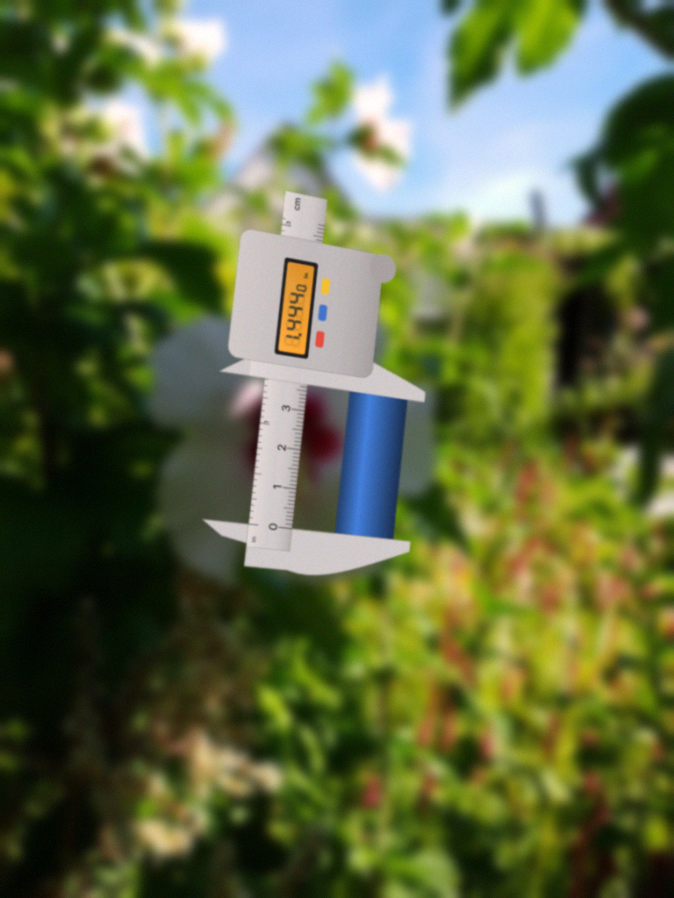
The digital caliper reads 1.4440 in
